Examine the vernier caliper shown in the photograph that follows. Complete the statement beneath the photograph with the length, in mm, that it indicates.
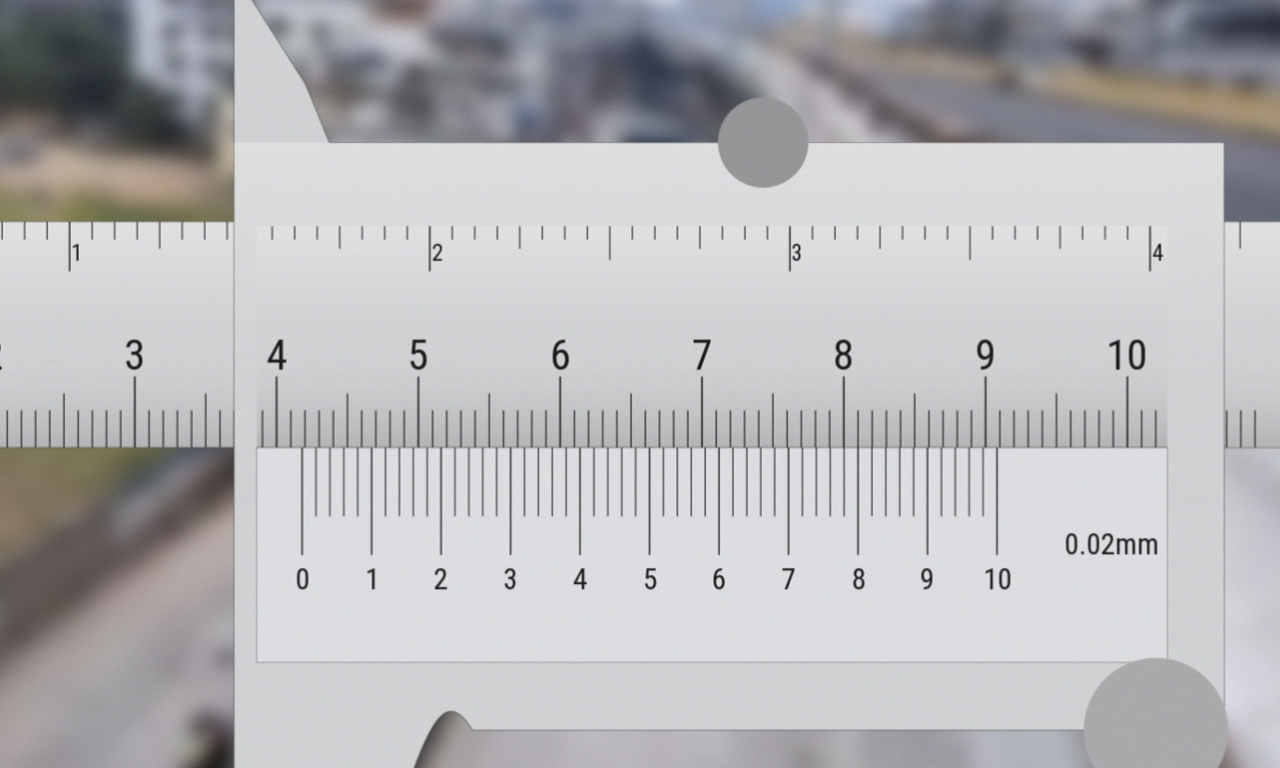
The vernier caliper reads 41.8 mm
